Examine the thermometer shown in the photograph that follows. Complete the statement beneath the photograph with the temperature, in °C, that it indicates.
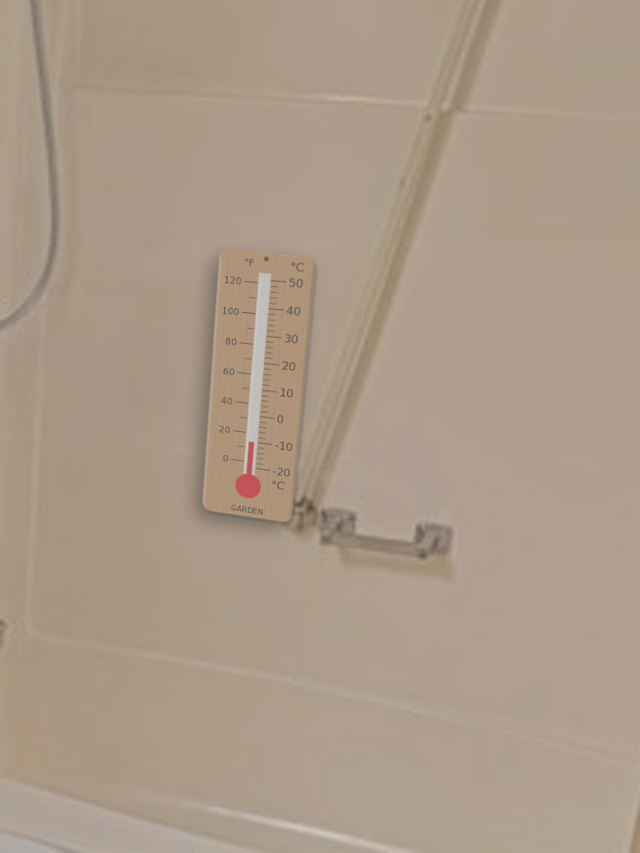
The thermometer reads -10 °C
